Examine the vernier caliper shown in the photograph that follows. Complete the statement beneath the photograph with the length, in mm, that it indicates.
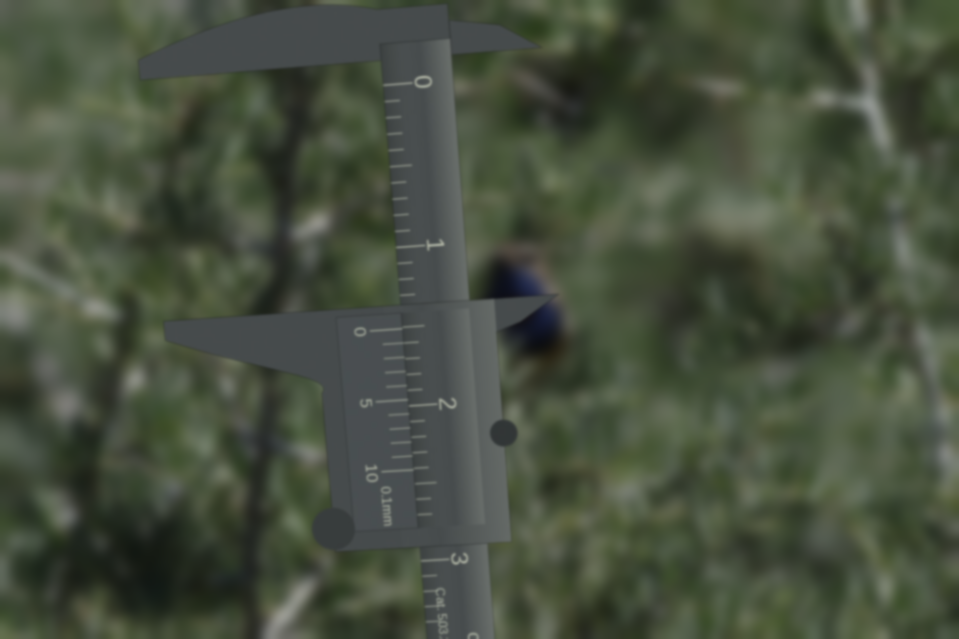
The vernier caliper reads 15.1 mm
